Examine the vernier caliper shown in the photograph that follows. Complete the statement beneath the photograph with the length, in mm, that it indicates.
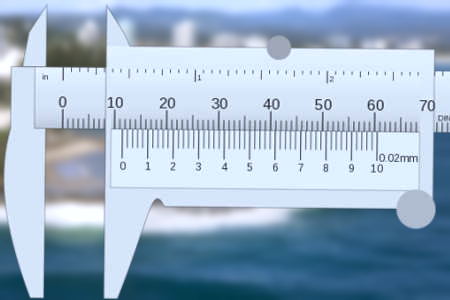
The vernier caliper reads 11.5 mm
